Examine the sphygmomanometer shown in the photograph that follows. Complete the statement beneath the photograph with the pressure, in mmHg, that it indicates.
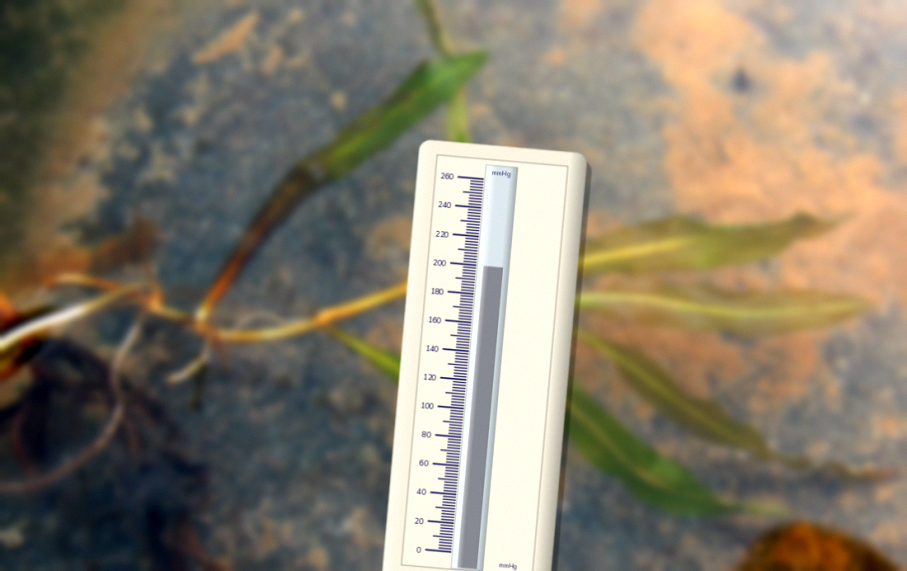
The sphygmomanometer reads 200 mmHg
